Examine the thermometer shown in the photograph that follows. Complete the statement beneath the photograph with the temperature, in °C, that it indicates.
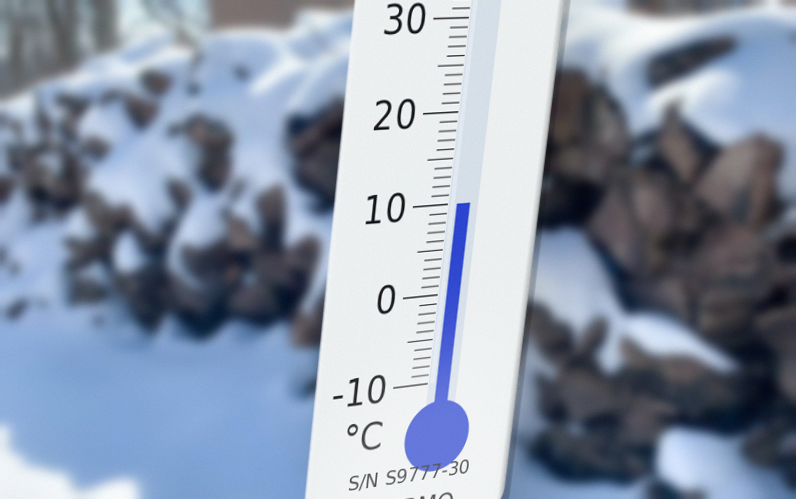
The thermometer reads 10 °C
